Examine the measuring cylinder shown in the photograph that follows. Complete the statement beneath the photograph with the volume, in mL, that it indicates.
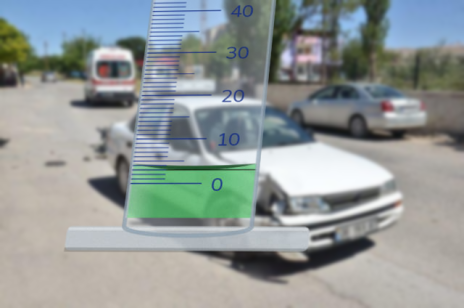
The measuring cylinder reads 3 mL
